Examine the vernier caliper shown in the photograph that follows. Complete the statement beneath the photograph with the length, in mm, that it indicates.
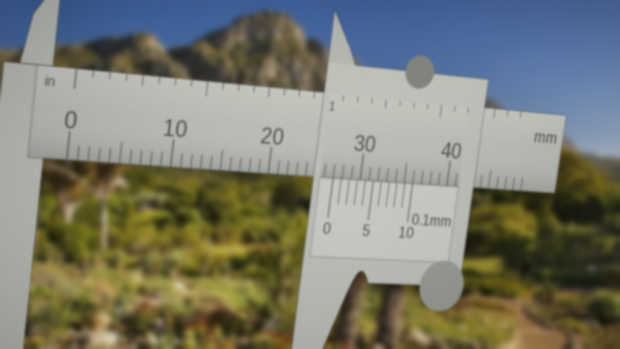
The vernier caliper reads 27.0 mm
